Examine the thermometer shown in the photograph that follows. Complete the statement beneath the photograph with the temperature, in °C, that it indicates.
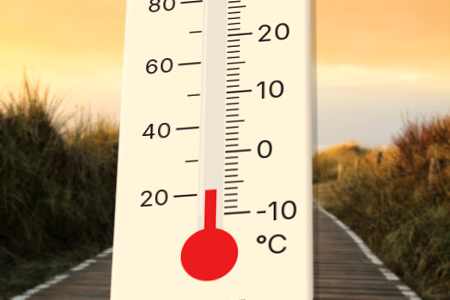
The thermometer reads -6 °C
